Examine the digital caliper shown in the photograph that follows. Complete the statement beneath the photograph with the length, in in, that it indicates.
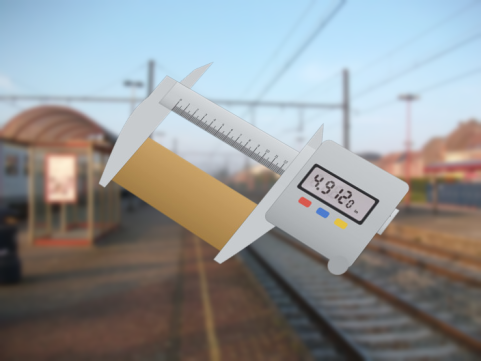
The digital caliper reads 4.9120 in
